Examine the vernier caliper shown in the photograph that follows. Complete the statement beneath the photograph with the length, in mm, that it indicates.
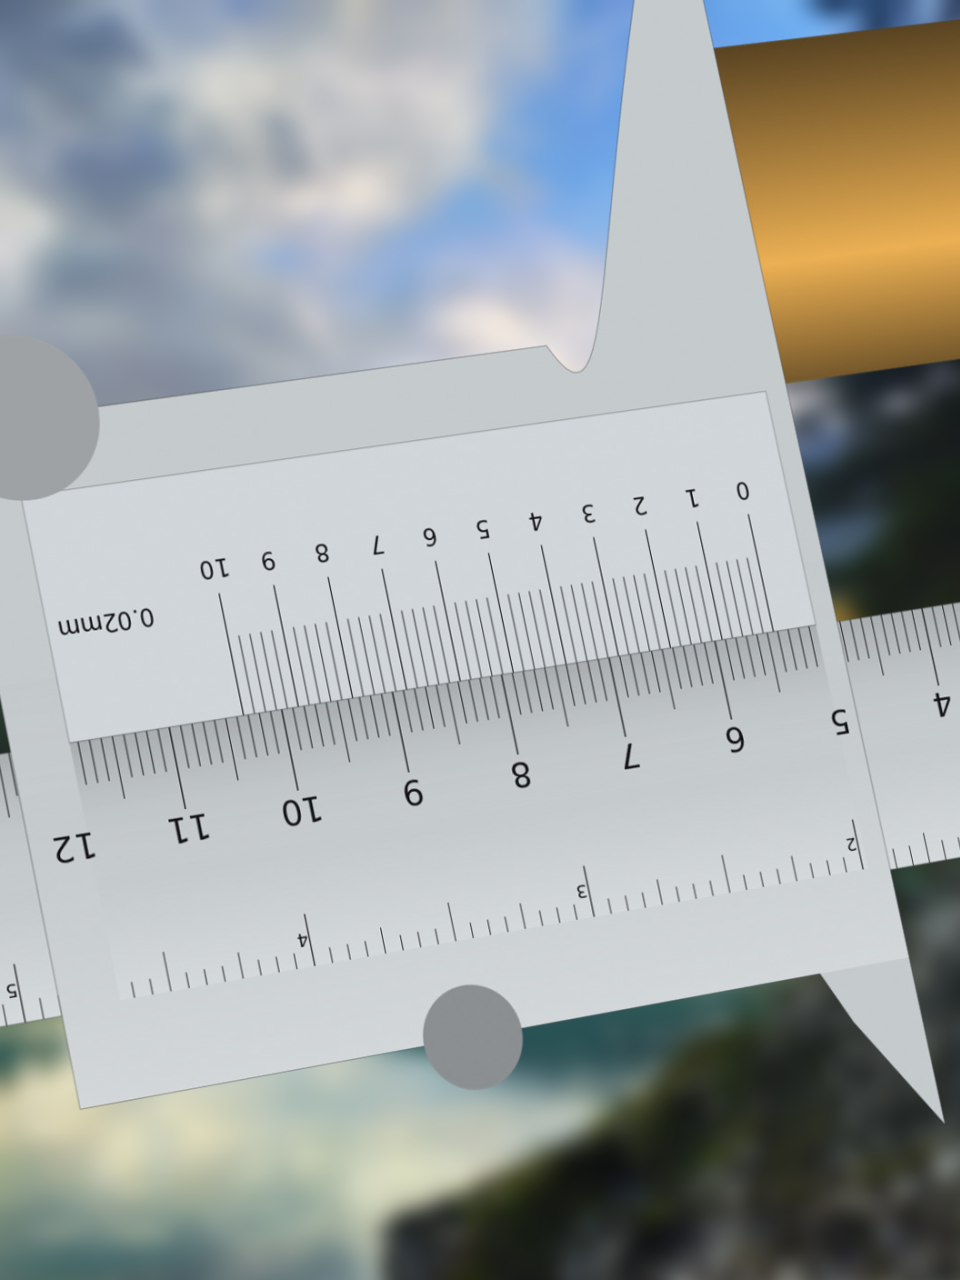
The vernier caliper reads 54.4 mm
